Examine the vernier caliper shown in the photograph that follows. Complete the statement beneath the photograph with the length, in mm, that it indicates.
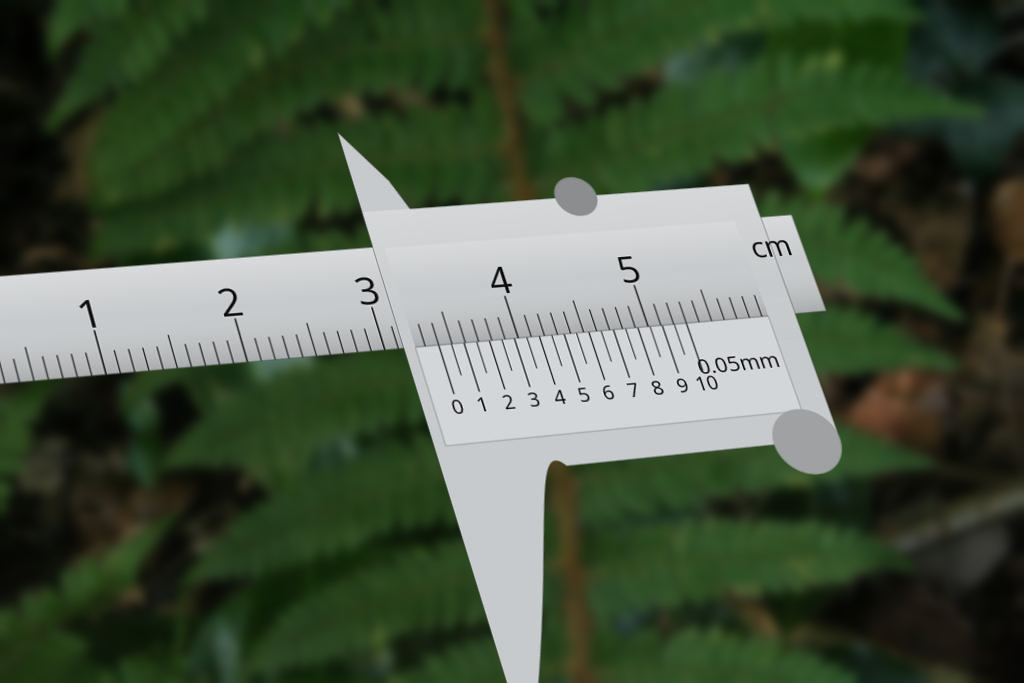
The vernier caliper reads 34.0 mm
